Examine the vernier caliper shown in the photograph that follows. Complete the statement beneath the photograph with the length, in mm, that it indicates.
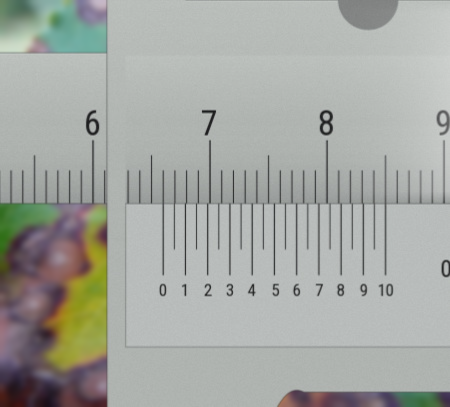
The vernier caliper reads 66.0 mm
